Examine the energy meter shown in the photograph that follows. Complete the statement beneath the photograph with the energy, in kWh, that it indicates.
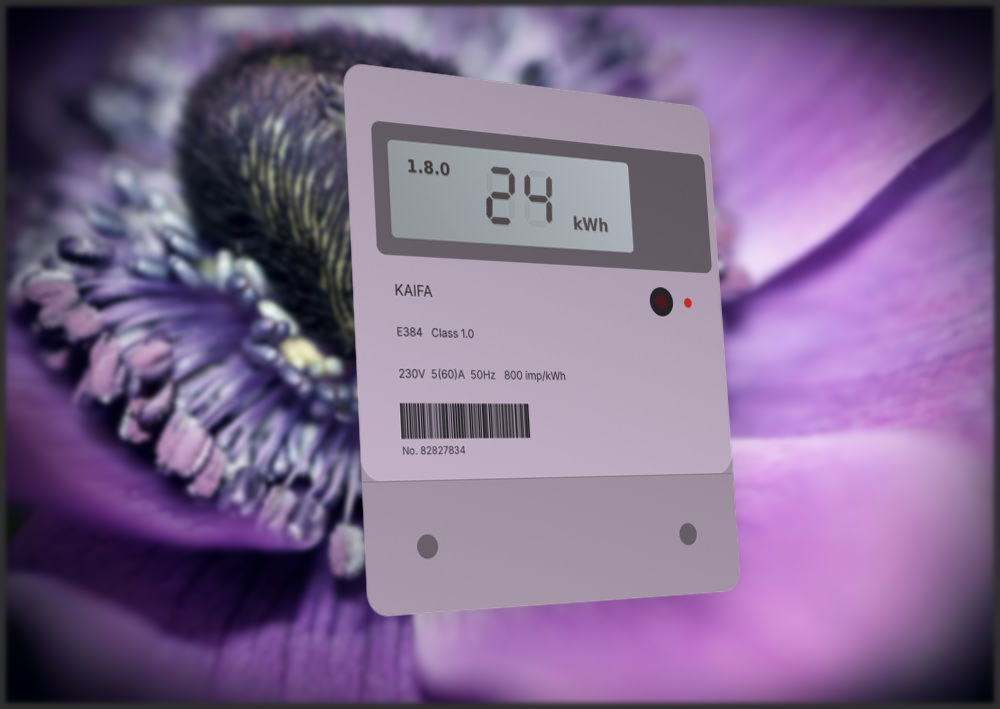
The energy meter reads 24 kWh
